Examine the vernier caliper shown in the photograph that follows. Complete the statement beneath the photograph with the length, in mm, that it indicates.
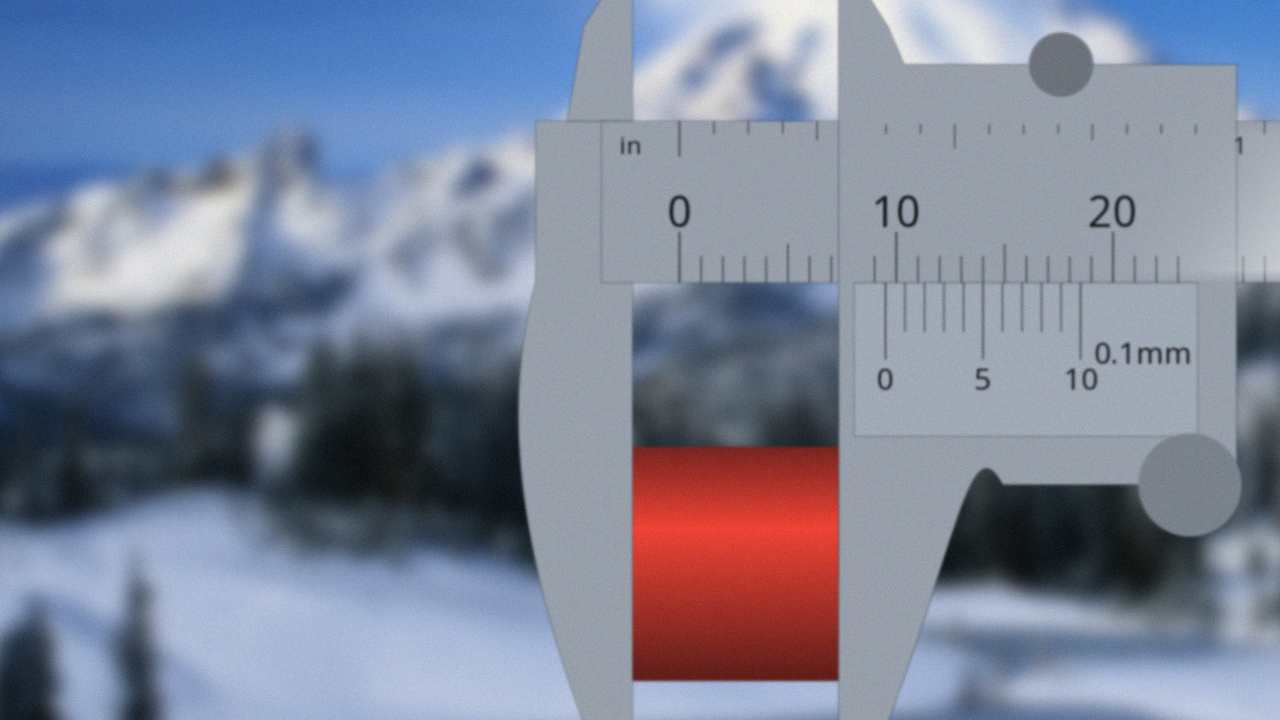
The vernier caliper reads 9.5 mm
